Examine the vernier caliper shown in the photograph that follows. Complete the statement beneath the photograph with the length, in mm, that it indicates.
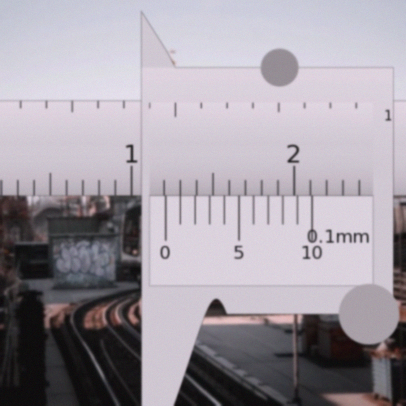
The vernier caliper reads 12.1 mm
